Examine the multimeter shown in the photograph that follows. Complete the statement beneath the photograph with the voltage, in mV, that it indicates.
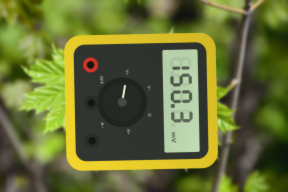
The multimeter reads 150.3 mV
